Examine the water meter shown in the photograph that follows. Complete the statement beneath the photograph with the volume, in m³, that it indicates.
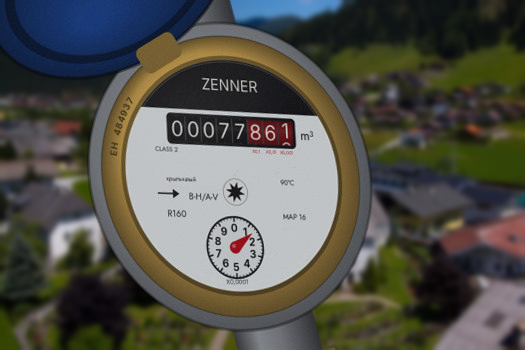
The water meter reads 77.8611 m³
